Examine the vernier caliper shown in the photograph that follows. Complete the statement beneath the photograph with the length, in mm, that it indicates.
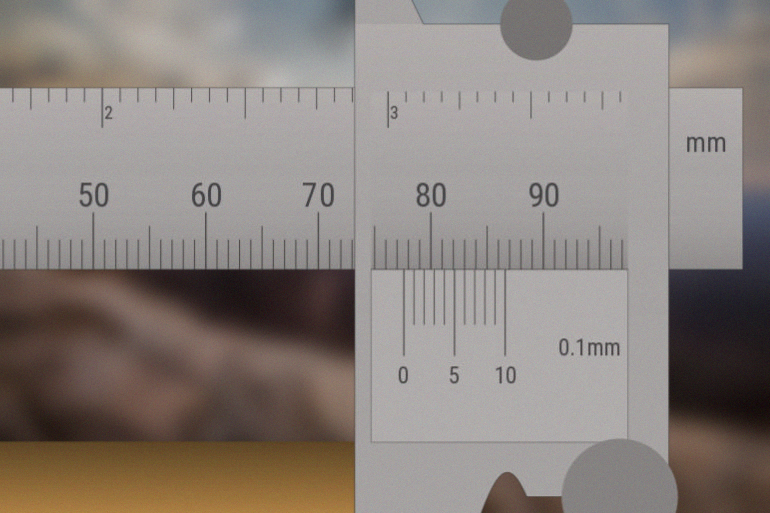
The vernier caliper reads 77.6 mm
